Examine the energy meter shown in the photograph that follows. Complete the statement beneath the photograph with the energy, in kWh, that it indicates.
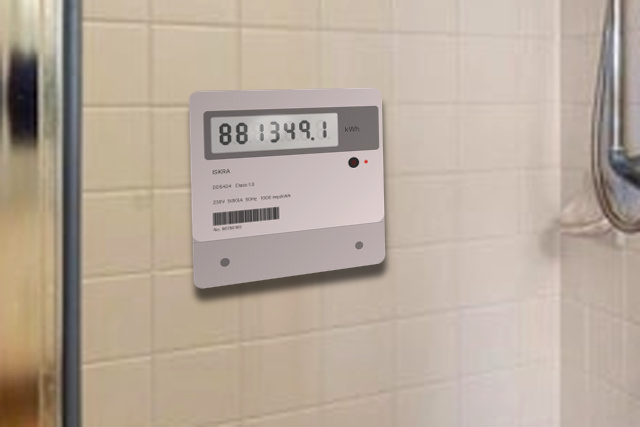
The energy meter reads 881349.1 kWh
